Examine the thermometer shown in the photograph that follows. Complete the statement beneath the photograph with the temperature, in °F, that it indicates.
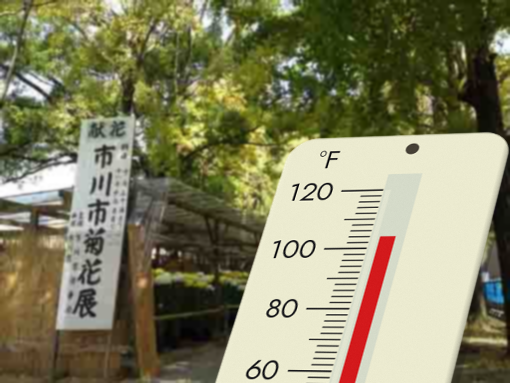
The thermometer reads 104 °F
